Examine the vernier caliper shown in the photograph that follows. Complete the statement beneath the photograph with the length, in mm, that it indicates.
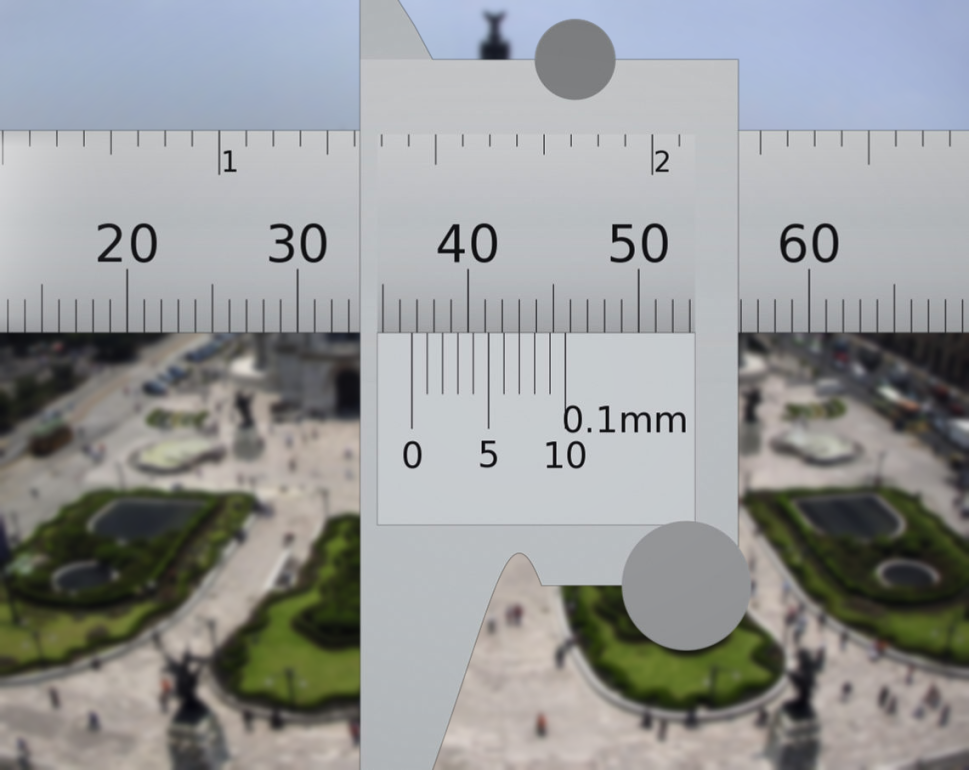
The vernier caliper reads 36.7 mm
